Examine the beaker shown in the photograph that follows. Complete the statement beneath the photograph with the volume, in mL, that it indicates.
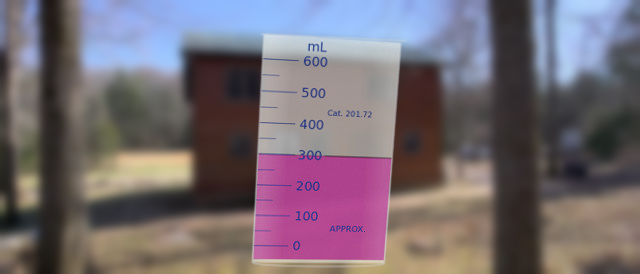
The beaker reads 300 mL
